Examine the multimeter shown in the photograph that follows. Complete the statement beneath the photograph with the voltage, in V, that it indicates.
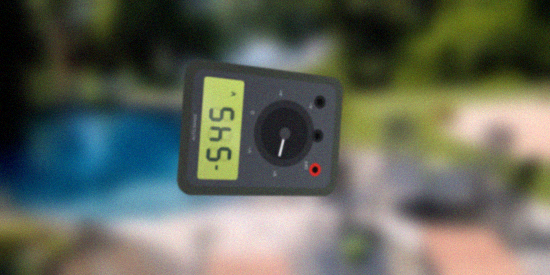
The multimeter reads -545 V
